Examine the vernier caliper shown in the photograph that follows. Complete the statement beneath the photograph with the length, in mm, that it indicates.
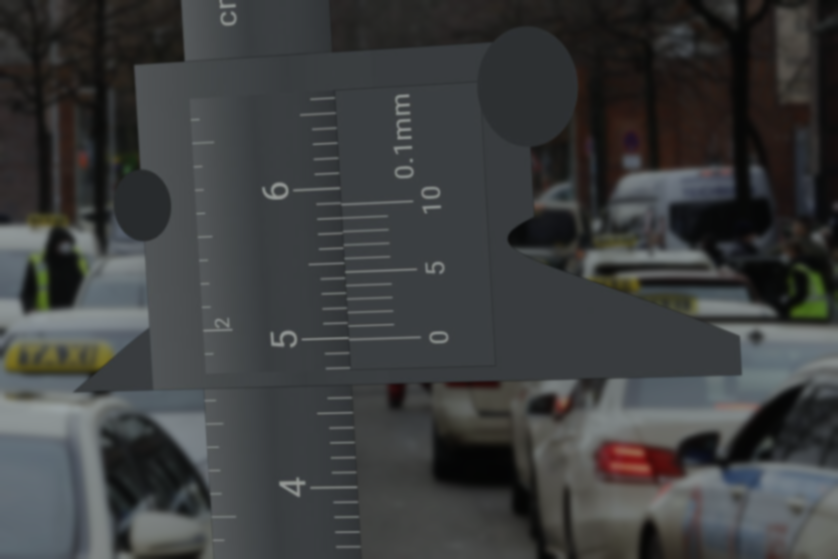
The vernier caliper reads 49.9 mm
